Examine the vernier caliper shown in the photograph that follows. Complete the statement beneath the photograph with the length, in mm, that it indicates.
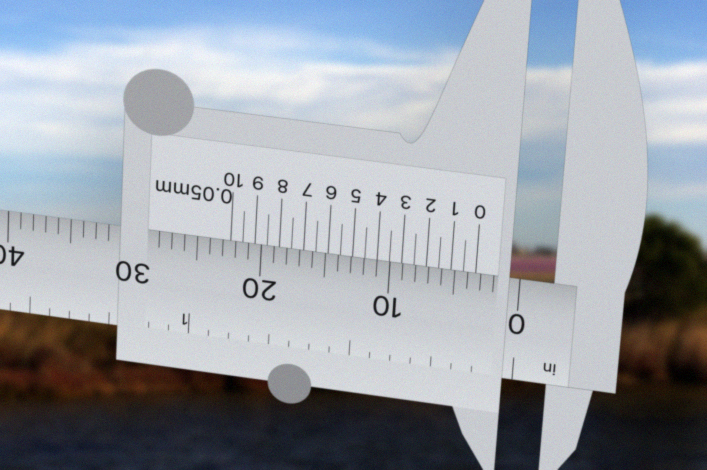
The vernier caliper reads 3.4 mm
